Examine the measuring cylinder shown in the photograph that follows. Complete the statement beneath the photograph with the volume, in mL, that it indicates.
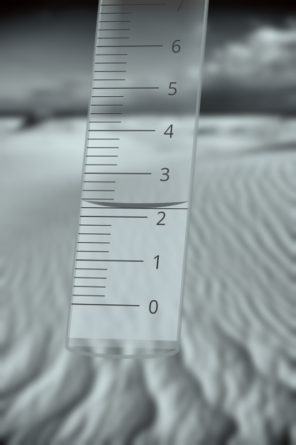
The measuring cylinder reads 2.2 mL
